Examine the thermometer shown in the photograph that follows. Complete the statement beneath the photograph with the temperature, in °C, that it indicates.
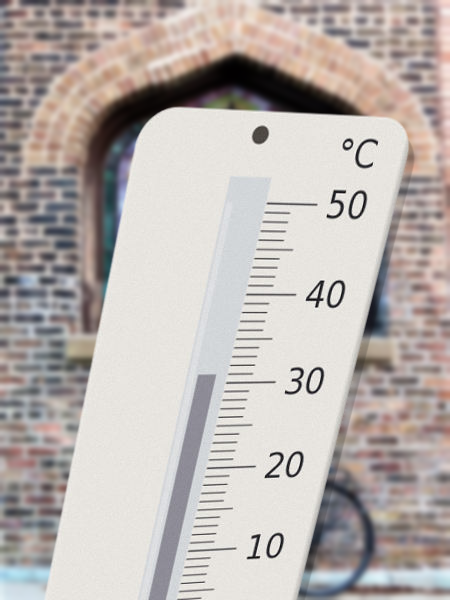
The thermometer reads 31 °C
